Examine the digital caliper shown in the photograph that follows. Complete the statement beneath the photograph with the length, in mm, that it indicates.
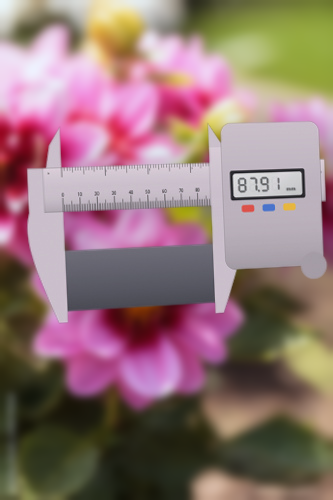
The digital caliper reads 87.91 mm
